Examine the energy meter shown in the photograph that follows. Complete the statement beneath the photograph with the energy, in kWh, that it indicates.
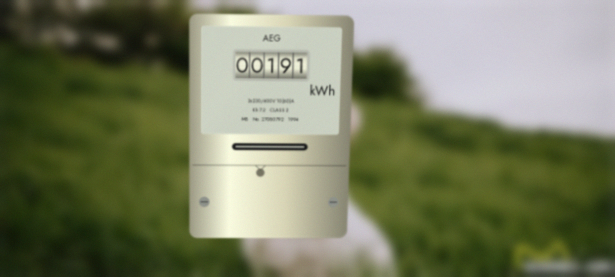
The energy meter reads 191 kWh
